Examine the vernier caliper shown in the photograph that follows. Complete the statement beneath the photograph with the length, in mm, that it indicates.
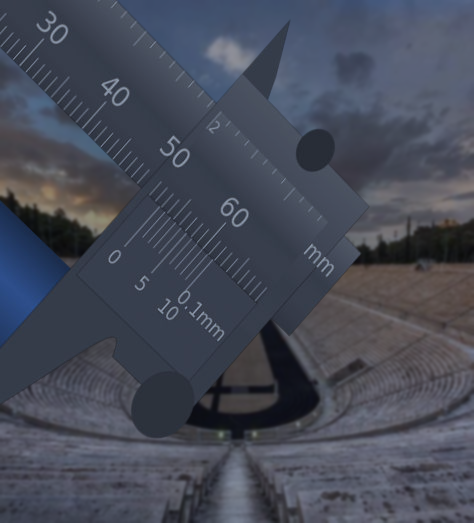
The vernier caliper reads 52.8 mm
